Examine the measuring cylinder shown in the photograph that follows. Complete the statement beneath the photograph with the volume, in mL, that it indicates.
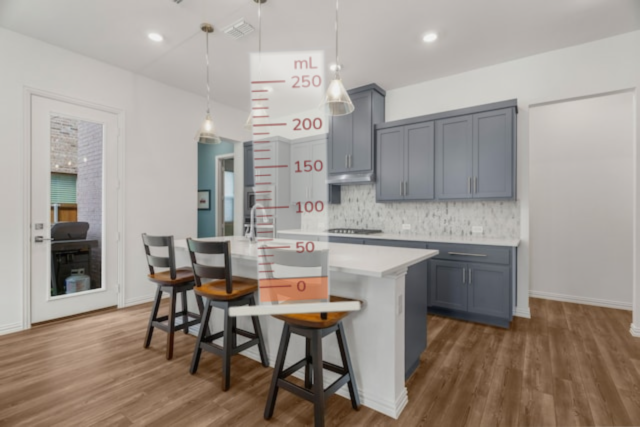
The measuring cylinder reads 10 mL
